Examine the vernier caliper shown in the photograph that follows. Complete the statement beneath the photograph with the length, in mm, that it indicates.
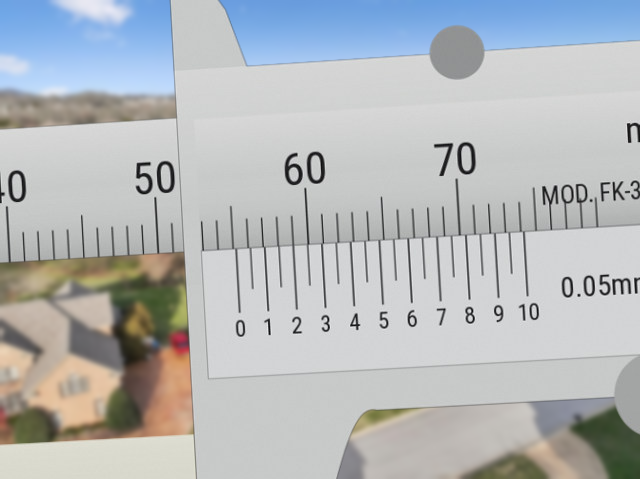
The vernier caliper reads 55.2 mm
